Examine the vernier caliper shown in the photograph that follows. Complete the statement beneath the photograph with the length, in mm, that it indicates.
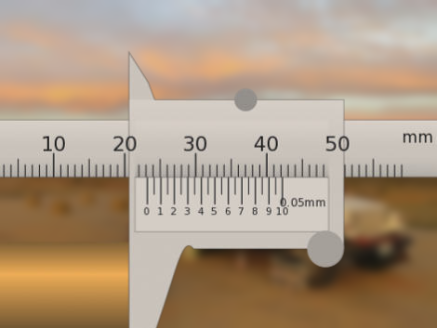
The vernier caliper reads 23.2 mm
